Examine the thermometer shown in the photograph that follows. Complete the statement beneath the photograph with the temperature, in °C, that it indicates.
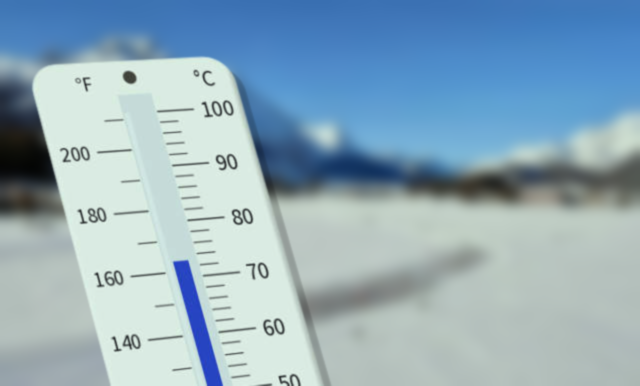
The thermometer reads 73 °C
